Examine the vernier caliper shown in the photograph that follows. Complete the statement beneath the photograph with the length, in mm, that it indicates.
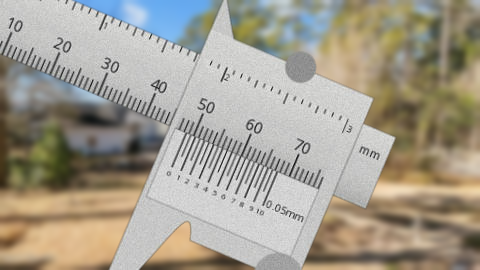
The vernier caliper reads 48.5 mm
